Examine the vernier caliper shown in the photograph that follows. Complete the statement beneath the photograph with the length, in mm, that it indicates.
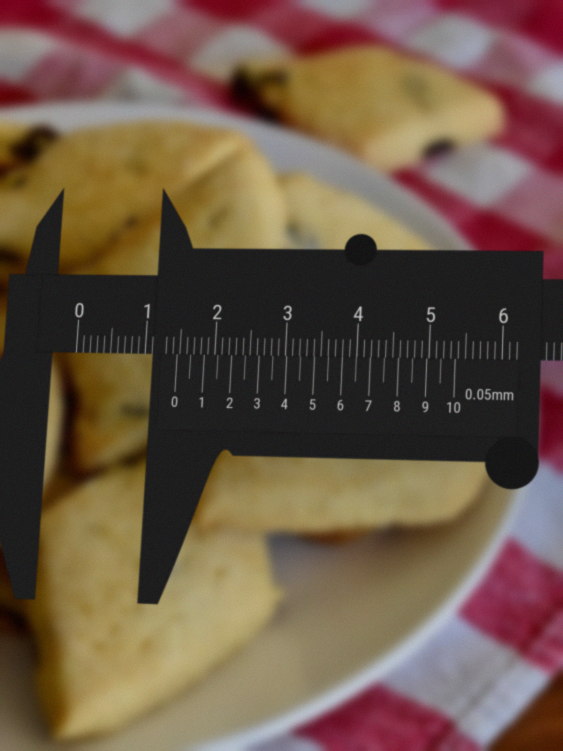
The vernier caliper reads 14.6 mm
